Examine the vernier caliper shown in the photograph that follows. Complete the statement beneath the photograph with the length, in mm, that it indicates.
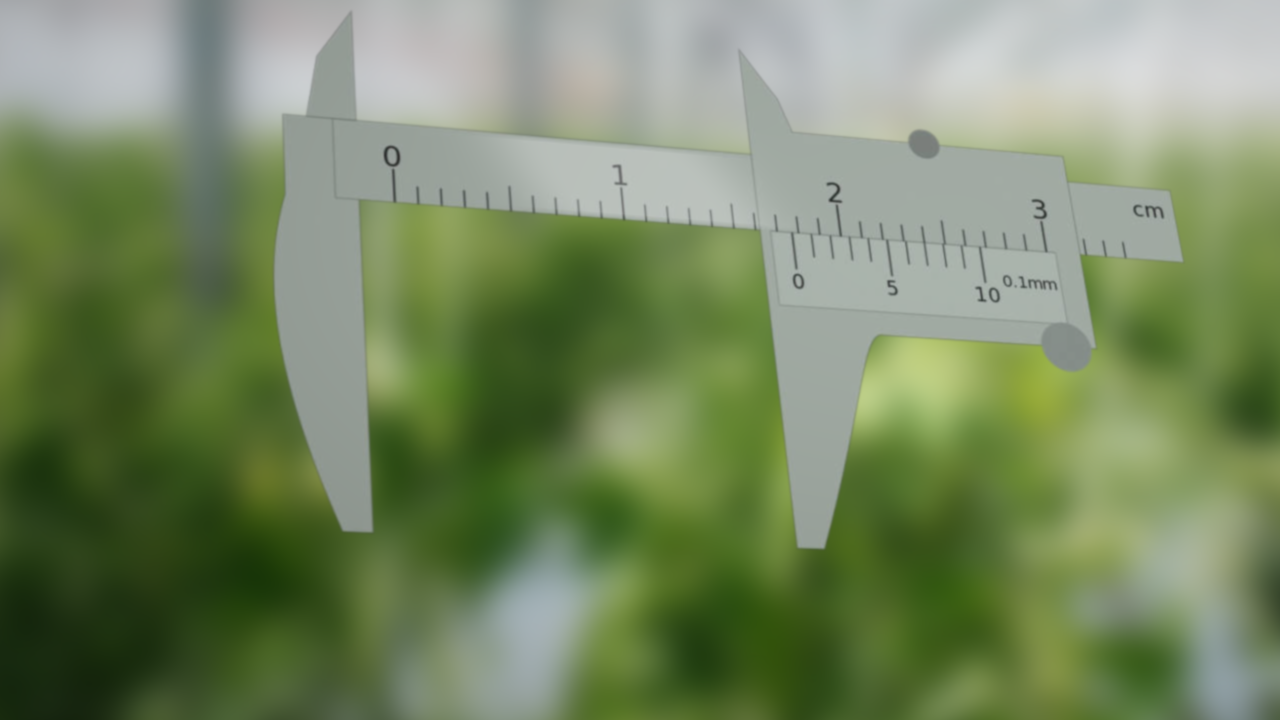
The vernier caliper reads 17.7 mm
